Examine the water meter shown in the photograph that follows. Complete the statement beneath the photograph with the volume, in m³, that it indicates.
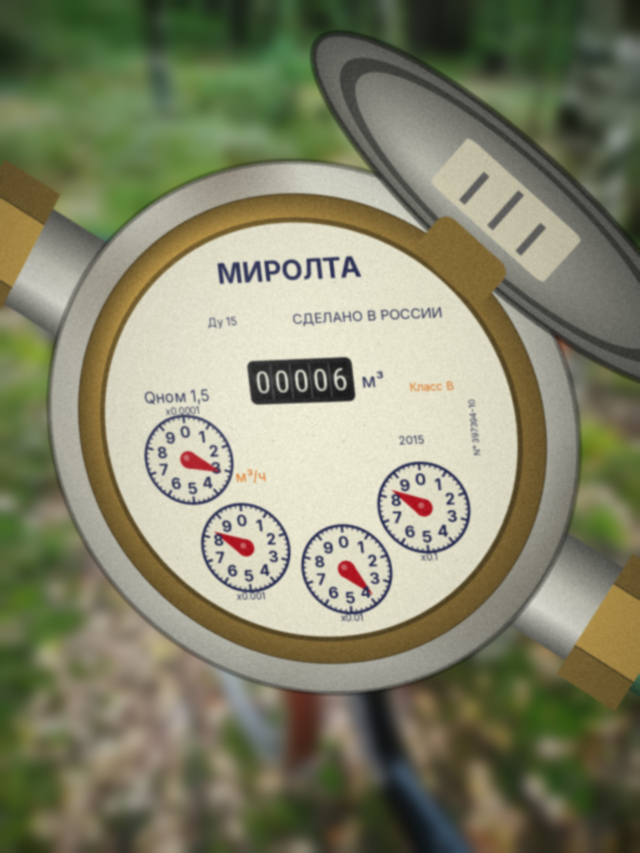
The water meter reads 6.8383 m³
